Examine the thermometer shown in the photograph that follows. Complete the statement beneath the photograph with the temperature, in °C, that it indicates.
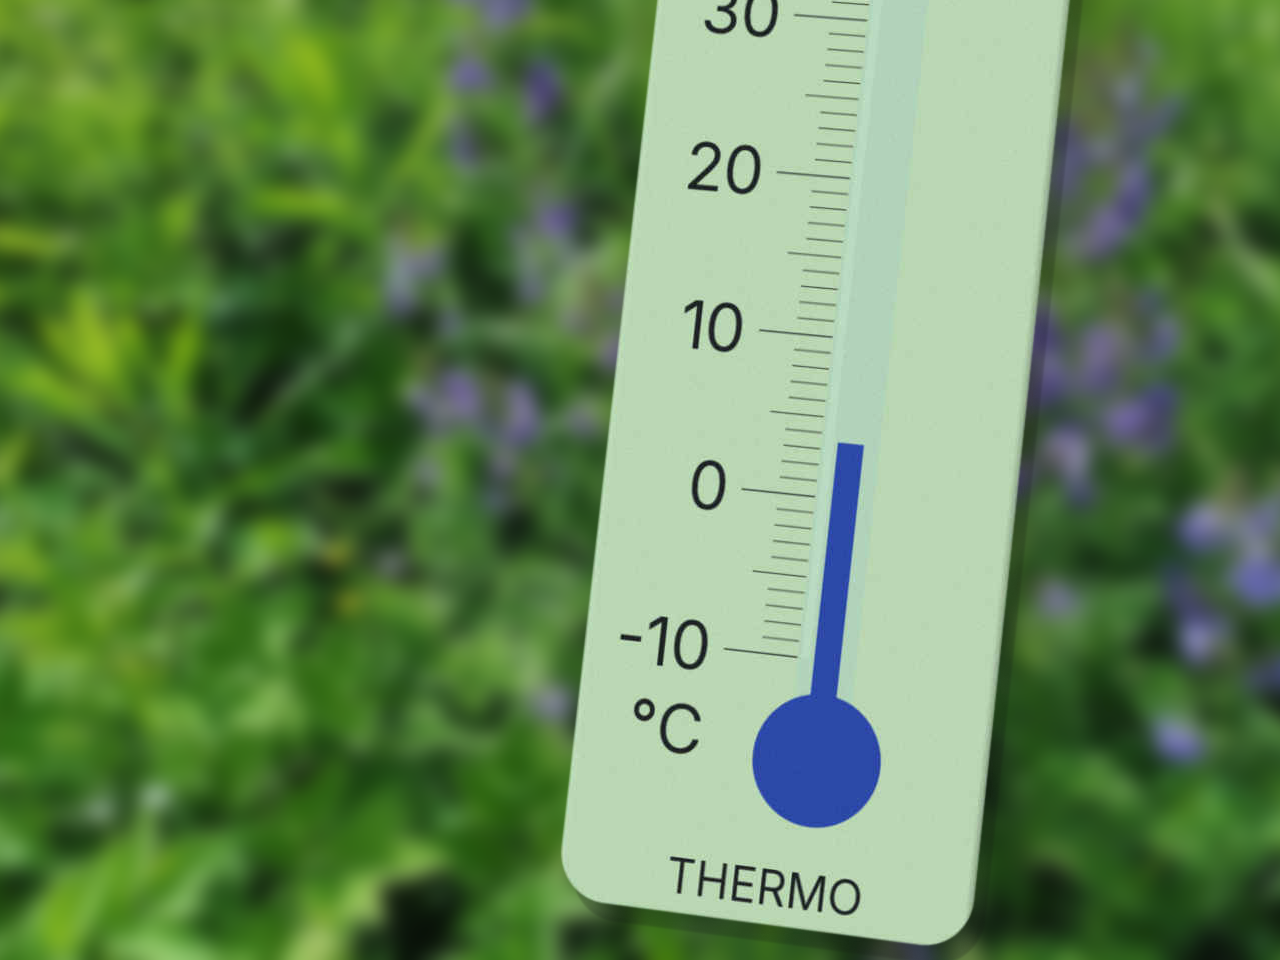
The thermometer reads 3.5 °C
